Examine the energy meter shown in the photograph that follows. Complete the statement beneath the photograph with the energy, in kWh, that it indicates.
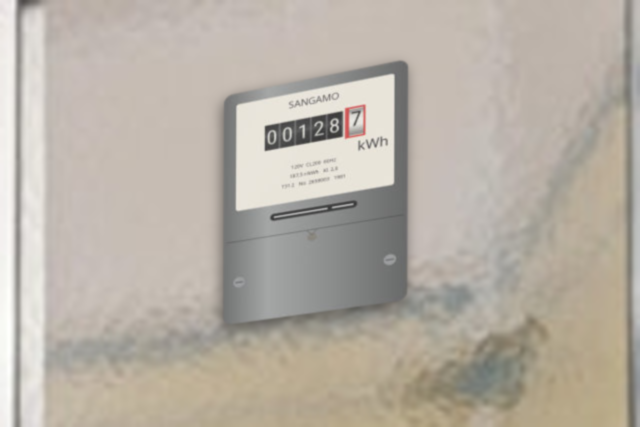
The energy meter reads 128.7 kWh
